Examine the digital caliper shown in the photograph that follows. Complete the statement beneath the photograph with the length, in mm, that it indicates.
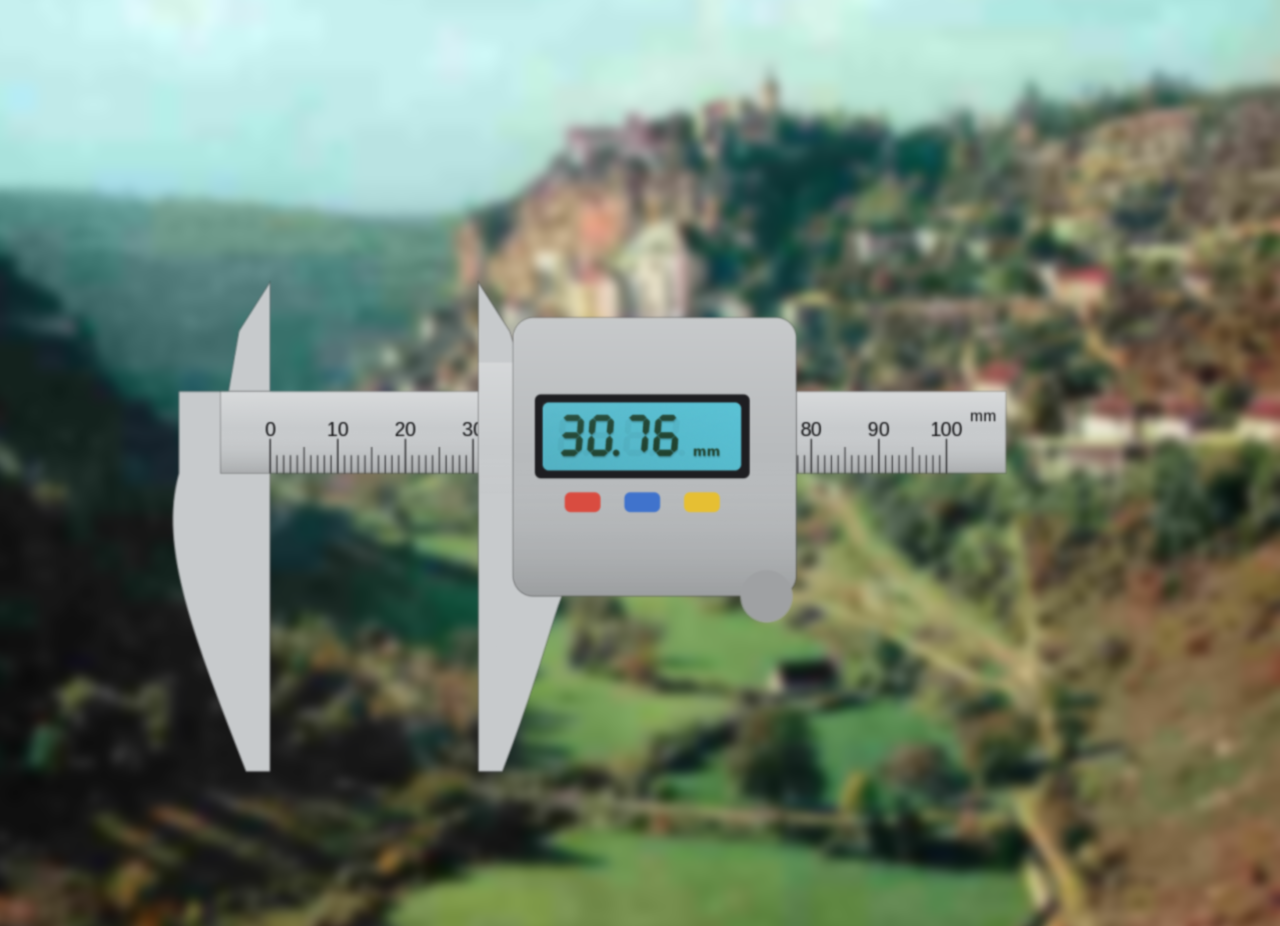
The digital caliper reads 30.76 mm
